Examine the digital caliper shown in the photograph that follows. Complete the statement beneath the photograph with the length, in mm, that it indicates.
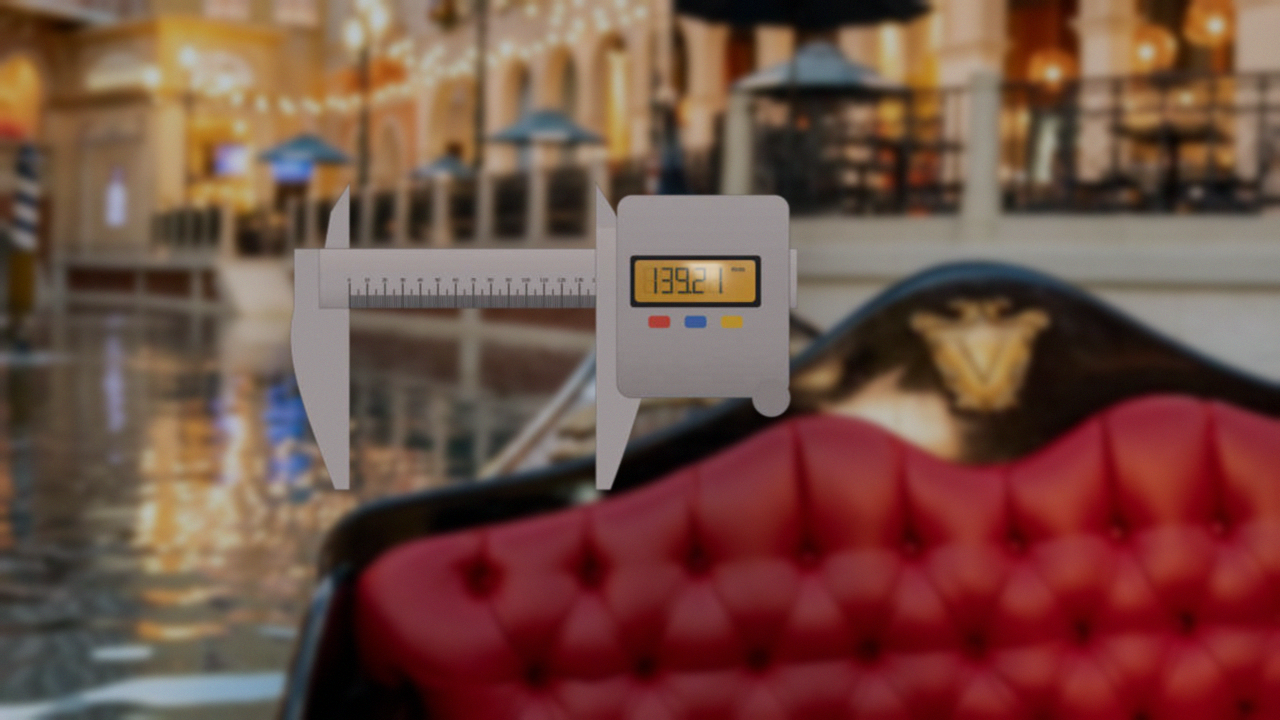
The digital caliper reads 139.21 mm
